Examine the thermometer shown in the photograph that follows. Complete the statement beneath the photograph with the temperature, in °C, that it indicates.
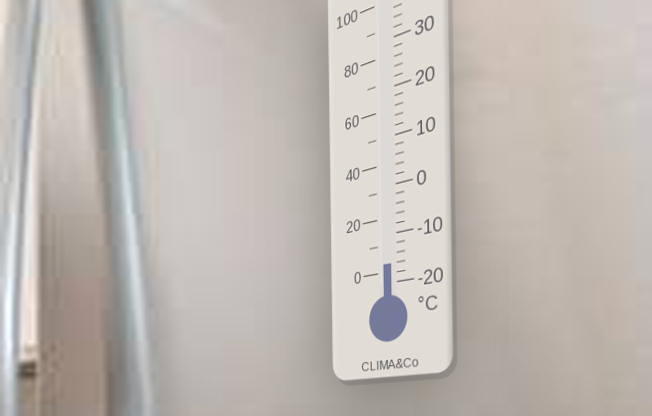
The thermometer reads -16 °C
